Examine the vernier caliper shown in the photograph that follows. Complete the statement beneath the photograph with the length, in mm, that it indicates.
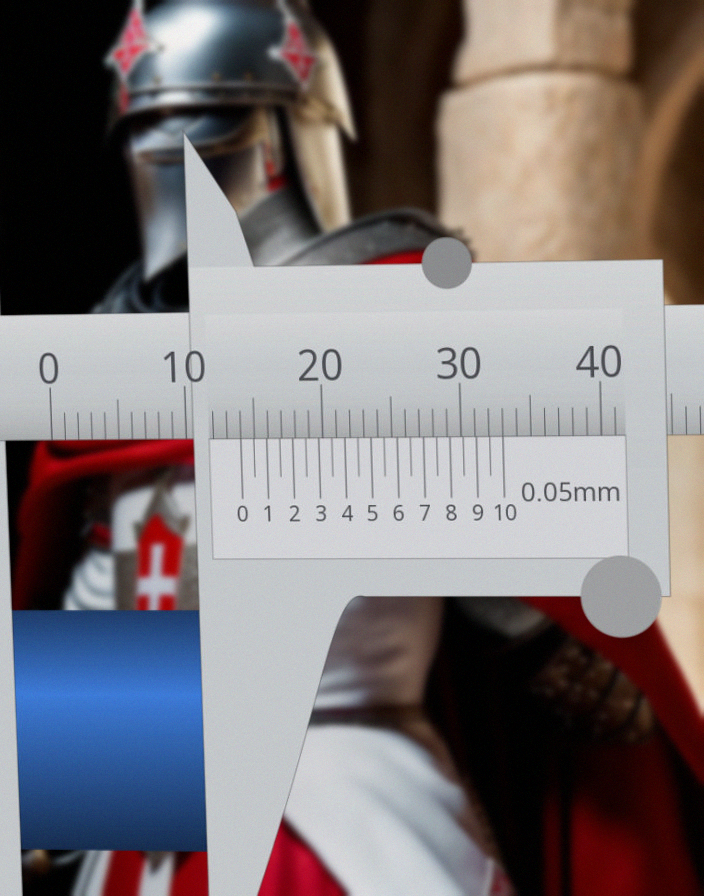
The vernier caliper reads 14.0 mm
